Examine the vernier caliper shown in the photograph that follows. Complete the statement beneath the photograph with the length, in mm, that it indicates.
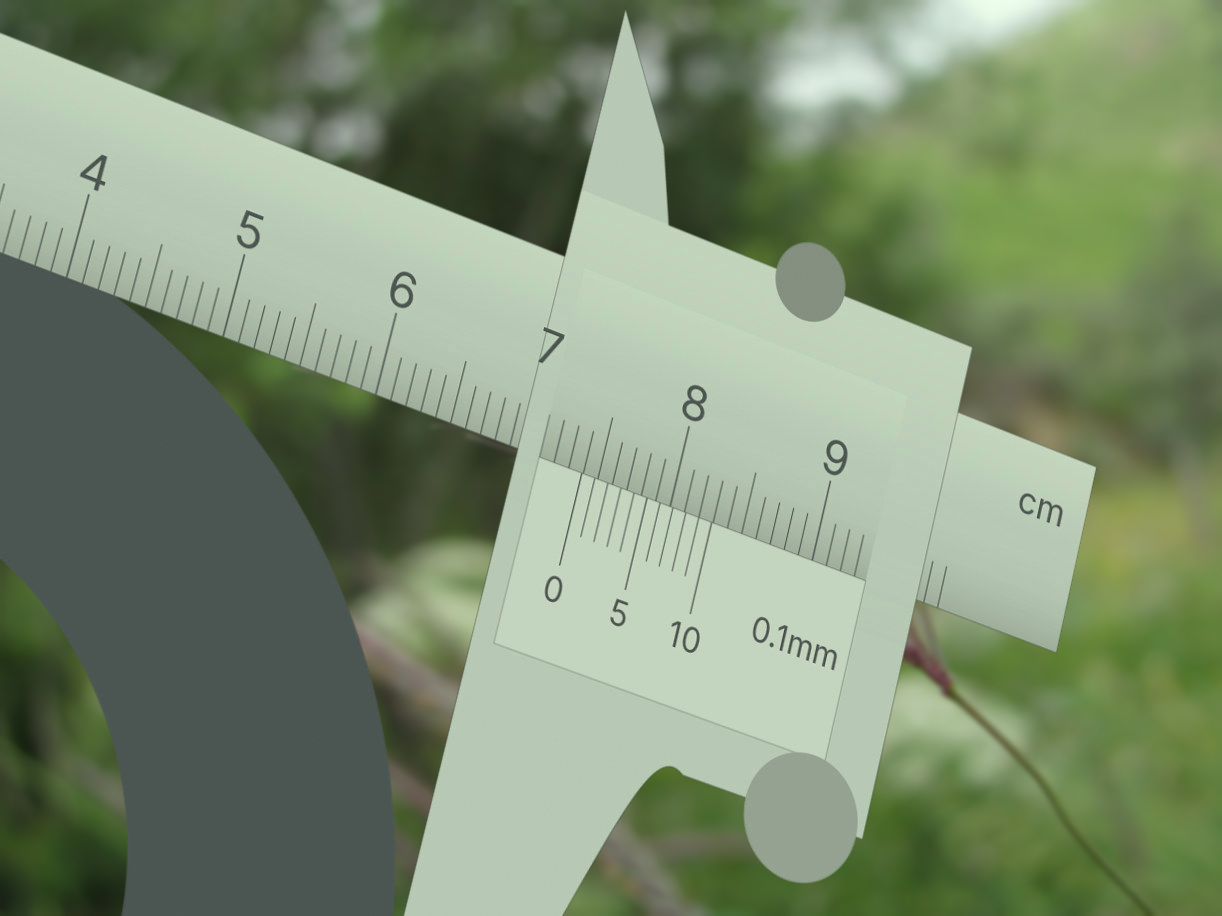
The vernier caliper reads 73.9 mm
